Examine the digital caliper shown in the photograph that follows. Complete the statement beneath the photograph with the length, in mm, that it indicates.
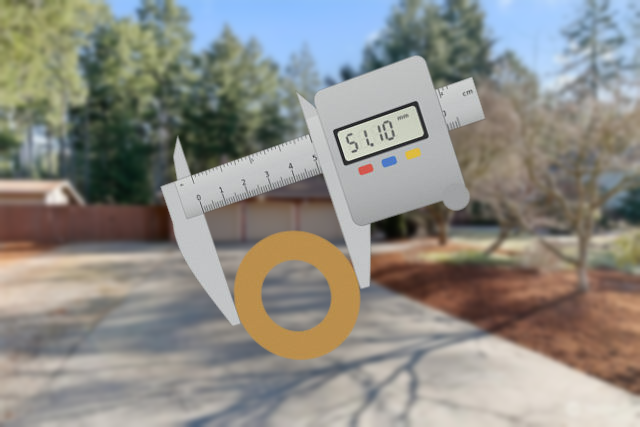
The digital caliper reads 51.10 mm
